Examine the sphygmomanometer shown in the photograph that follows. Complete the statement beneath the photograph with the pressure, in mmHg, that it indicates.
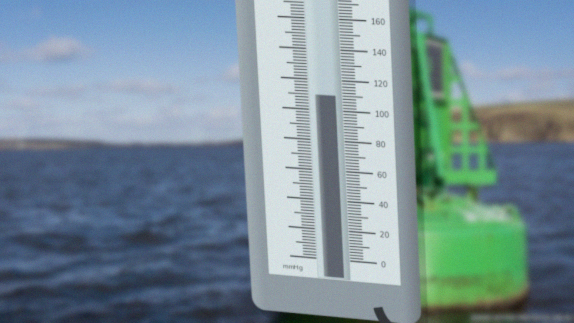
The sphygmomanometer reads 110 mmHg
